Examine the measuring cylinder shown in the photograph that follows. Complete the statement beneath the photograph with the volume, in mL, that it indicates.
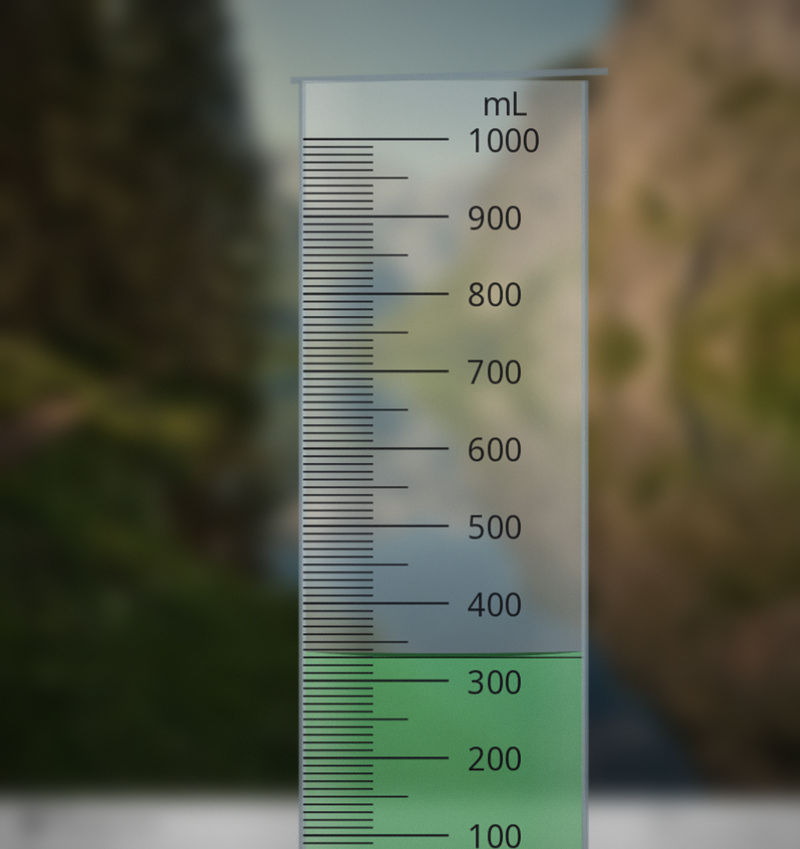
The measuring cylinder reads 330 mL
